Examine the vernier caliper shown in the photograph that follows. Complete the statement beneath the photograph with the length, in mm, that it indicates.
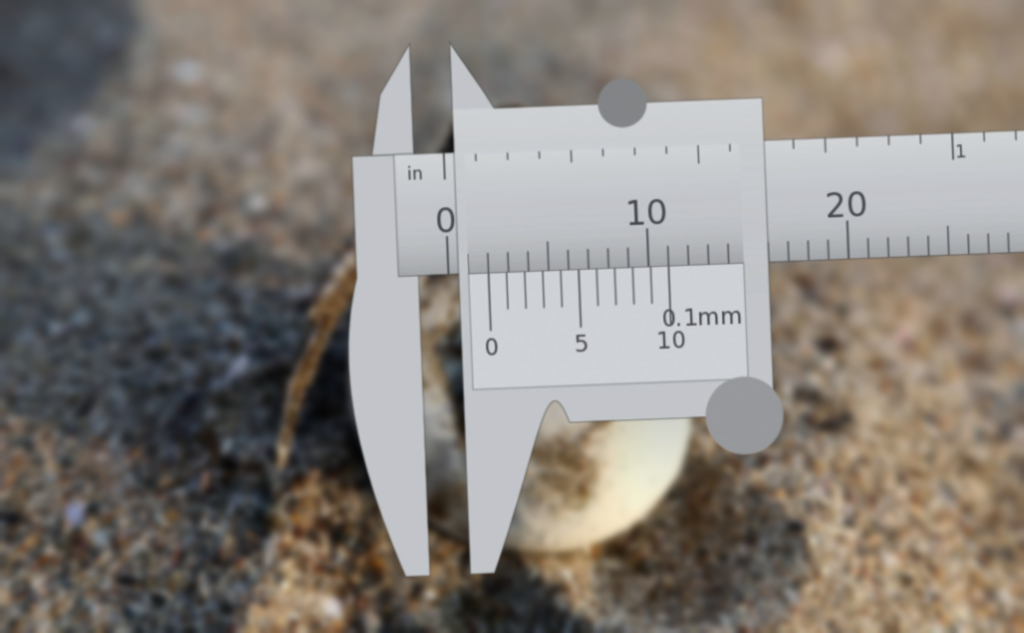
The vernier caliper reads 2.0 mm
